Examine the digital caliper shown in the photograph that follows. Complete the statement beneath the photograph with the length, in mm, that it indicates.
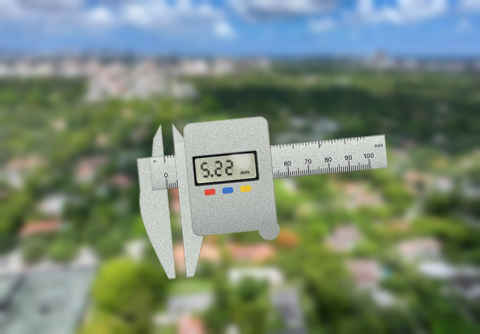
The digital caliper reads 5.22 mm
